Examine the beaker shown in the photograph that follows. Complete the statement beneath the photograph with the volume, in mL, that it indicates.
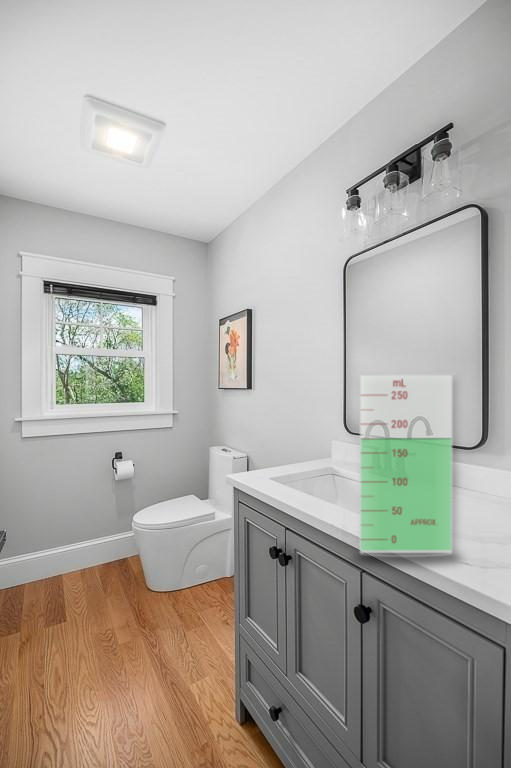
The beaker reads 175 mL
